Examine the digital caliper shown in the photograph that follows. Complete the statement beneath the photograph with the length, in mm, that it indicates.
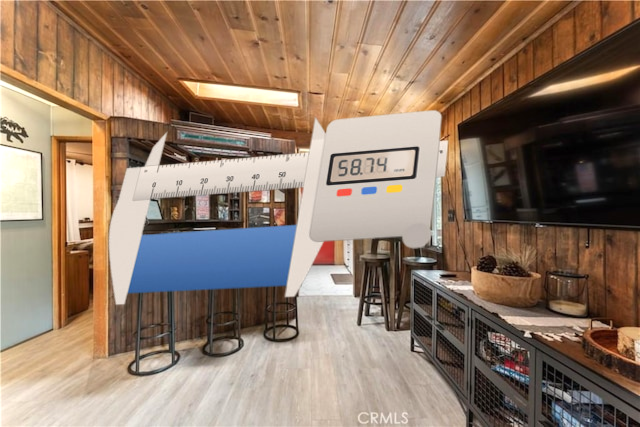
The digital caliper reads 58.74 mm
